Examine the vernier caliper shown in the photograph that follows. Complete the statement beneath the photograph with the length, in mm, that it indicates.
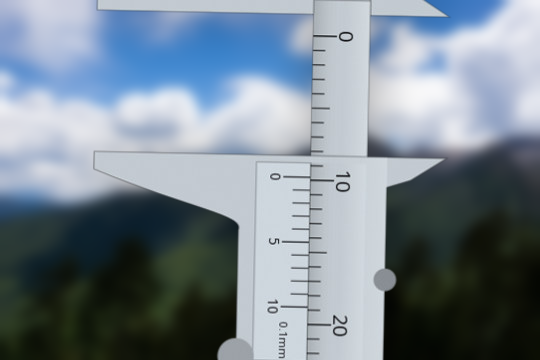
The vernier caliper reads 9.8 mm
